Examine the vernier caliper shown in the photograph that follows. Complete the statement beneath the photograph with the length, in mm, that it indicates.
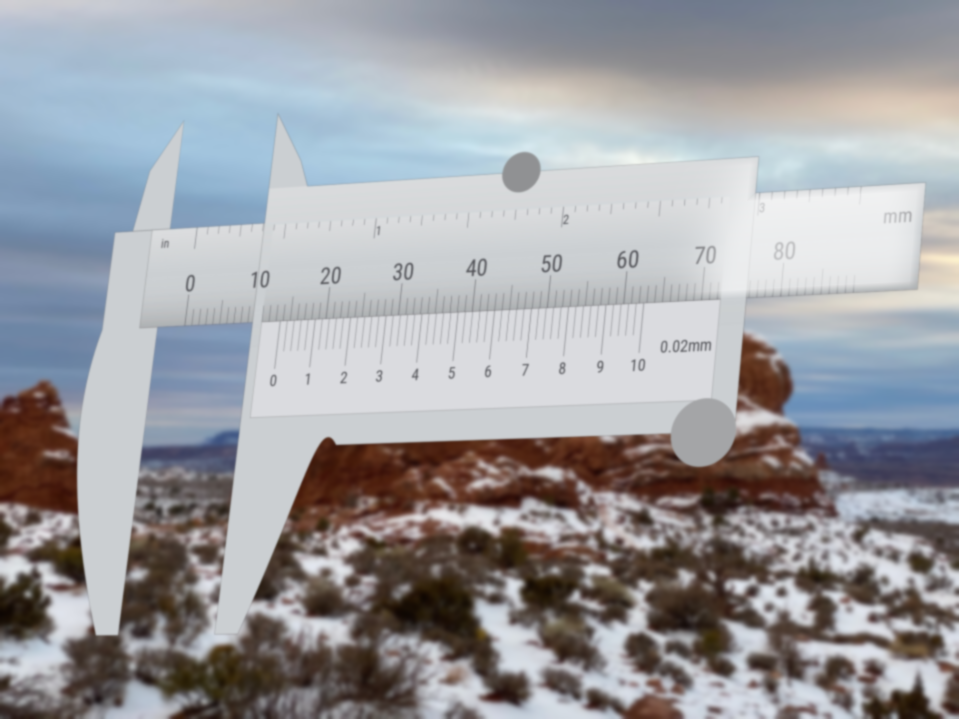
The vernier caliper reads 13.6 mm
